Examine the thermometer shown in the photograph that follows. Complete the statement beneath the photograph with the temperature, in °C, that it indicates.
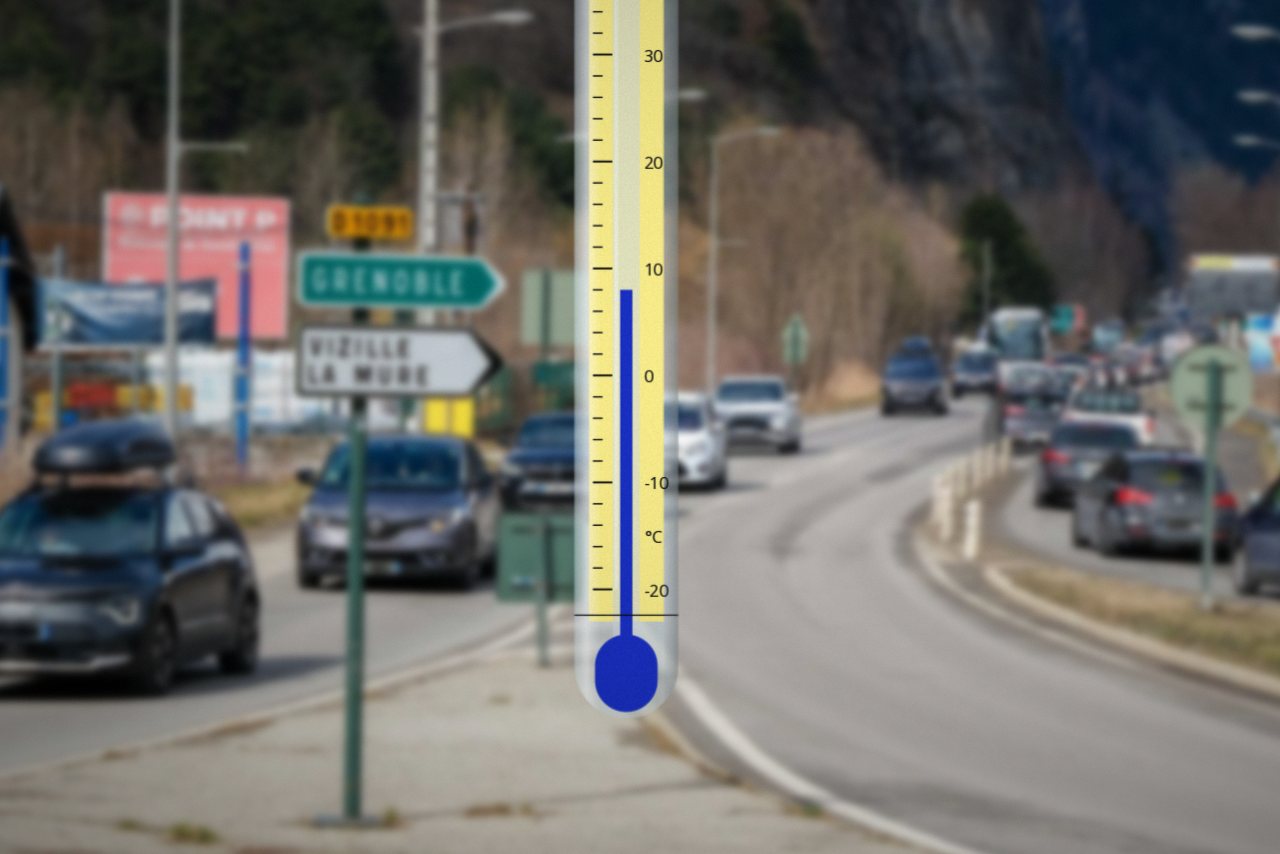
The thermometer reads 8 °C
